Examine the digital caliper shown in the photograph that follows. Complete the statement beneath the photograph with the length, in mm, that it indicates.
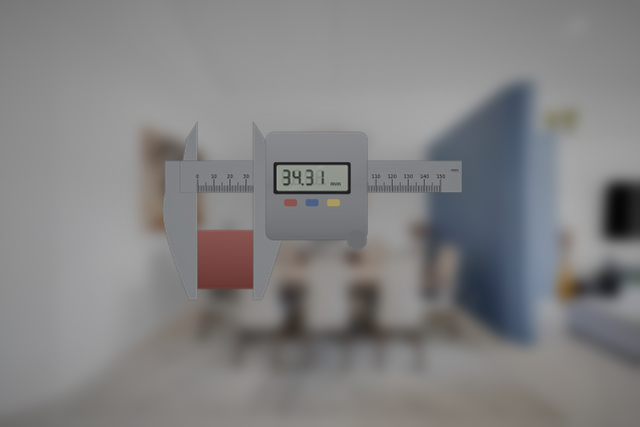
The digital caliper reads 34.31 mm
